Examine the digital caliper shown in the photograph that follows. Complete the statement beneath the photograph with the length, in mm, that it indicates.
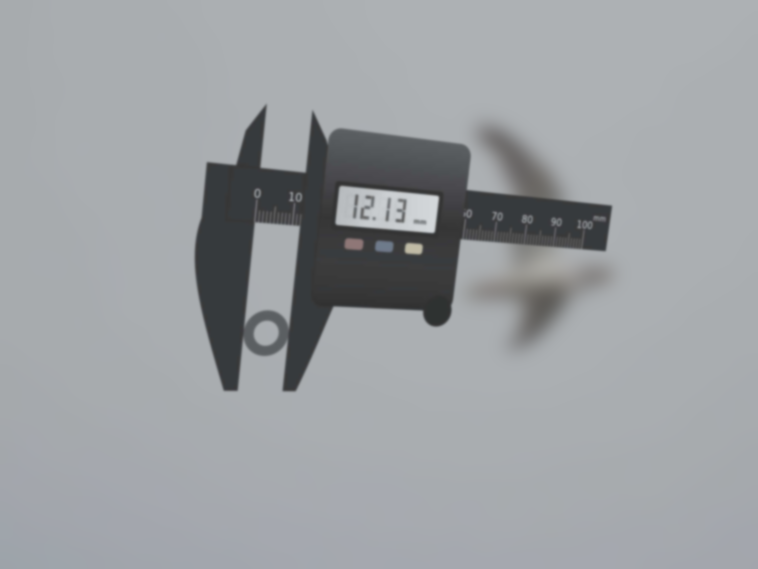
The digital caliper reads 12.13 mm
